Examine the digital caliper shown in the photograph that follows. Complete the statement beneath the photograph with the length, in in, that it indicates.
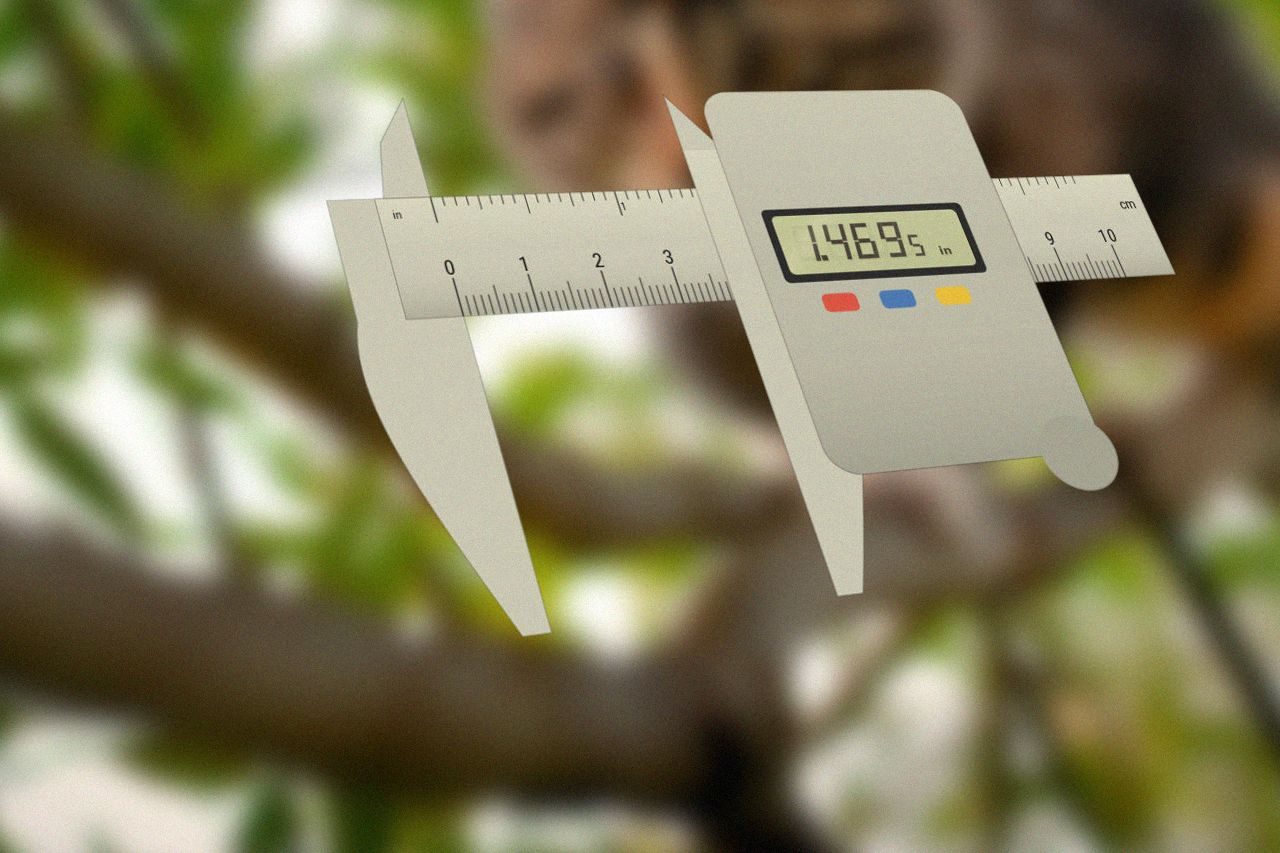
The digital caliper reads 1.4695 in
